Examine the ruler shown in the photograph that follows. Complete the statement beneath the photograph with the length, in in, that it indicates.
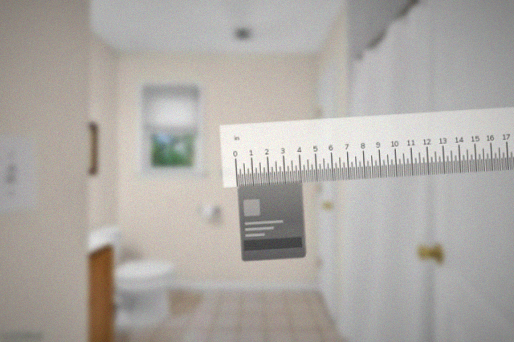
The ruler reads 4 in
